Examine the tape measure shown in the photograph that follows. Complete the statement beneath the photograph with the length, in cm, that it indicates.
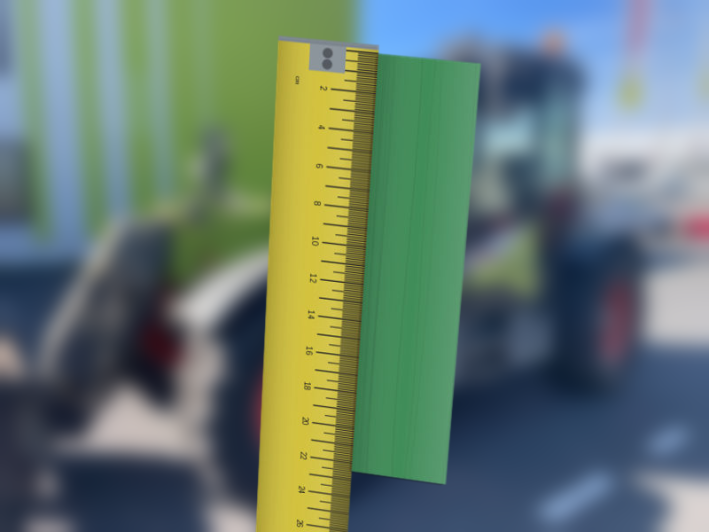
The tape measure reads 22.5 cm
